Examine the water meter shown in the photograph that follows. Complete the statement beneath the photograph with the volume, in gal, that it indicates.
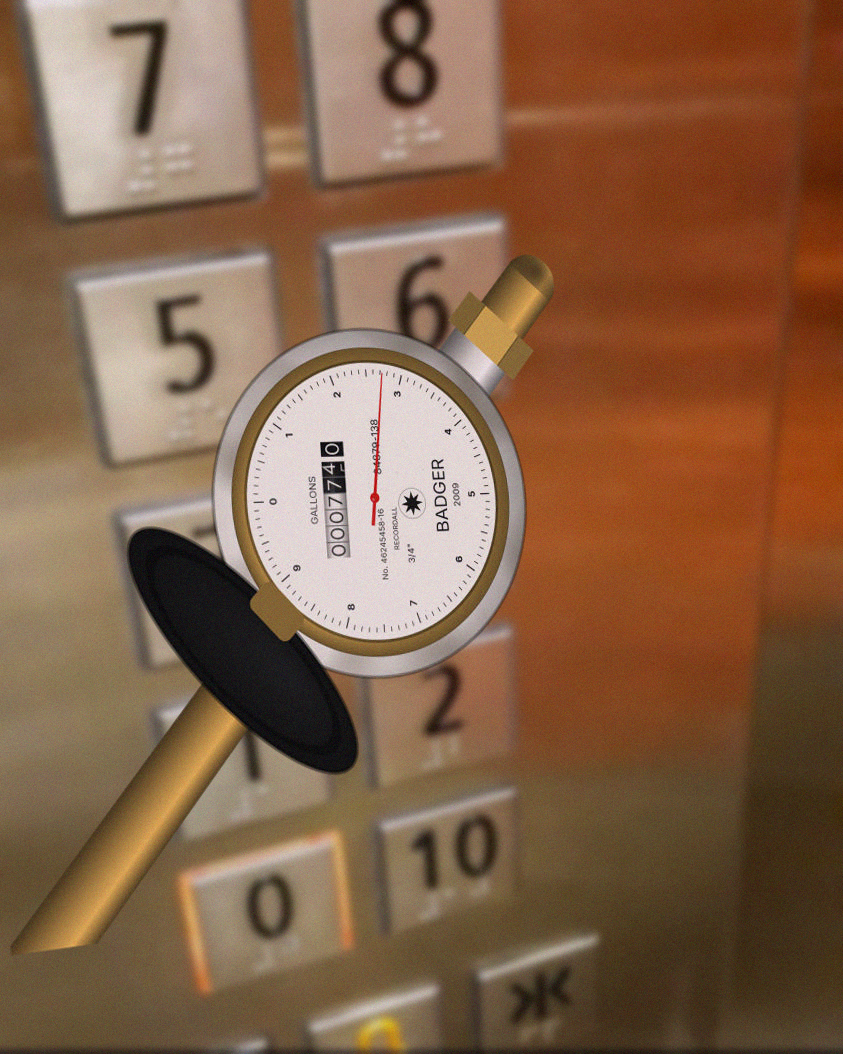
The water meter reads 7742.7 gal
